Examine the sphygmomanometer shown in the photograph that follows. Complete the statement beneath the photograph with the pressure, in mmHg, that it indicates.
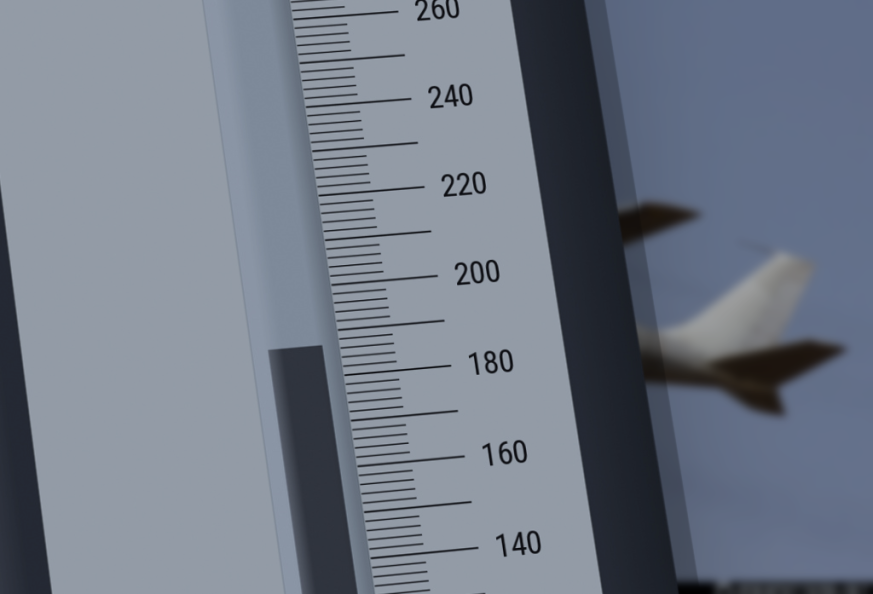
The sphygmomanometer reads 187 mmHg
